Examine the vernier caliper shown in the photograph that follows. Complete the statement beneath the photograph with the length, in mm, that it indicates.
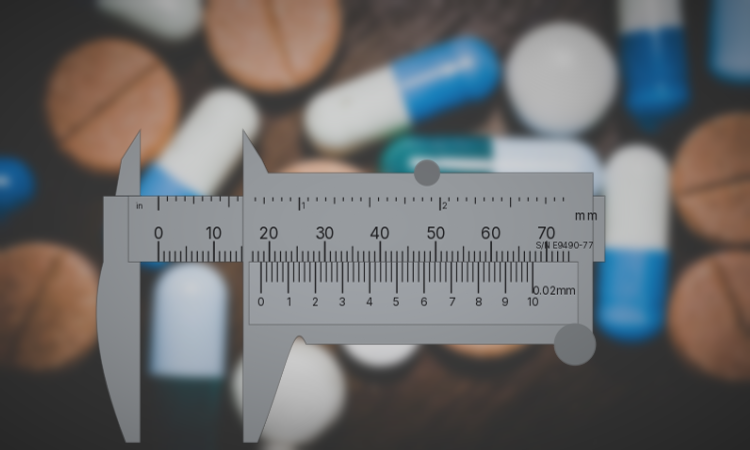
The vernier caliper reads 18.5 mm
